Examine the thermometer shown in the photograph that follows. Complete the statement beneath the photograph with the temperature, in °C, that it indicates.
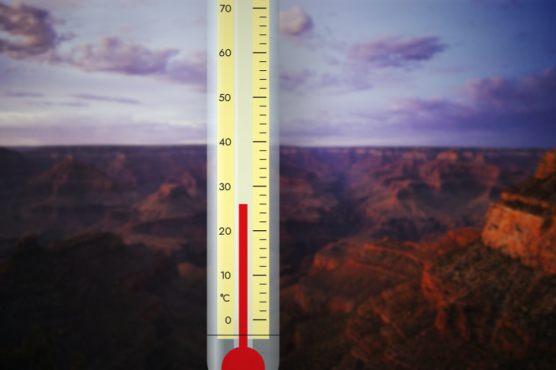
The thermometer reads 26 °C
